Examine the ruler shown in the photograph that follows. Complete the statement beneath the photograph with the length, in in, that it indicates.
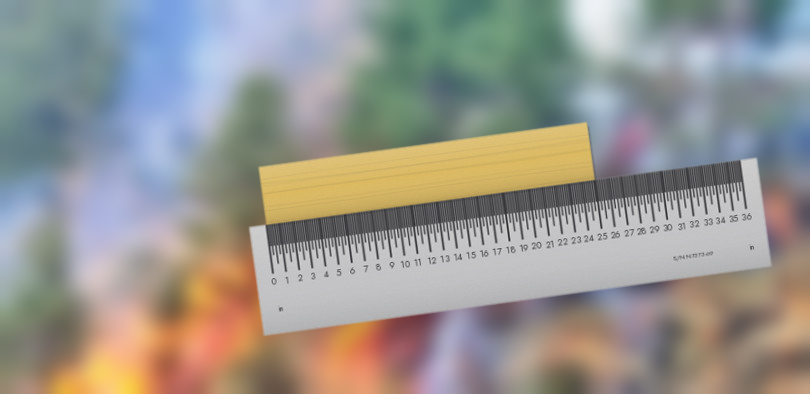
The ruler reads 25 in
